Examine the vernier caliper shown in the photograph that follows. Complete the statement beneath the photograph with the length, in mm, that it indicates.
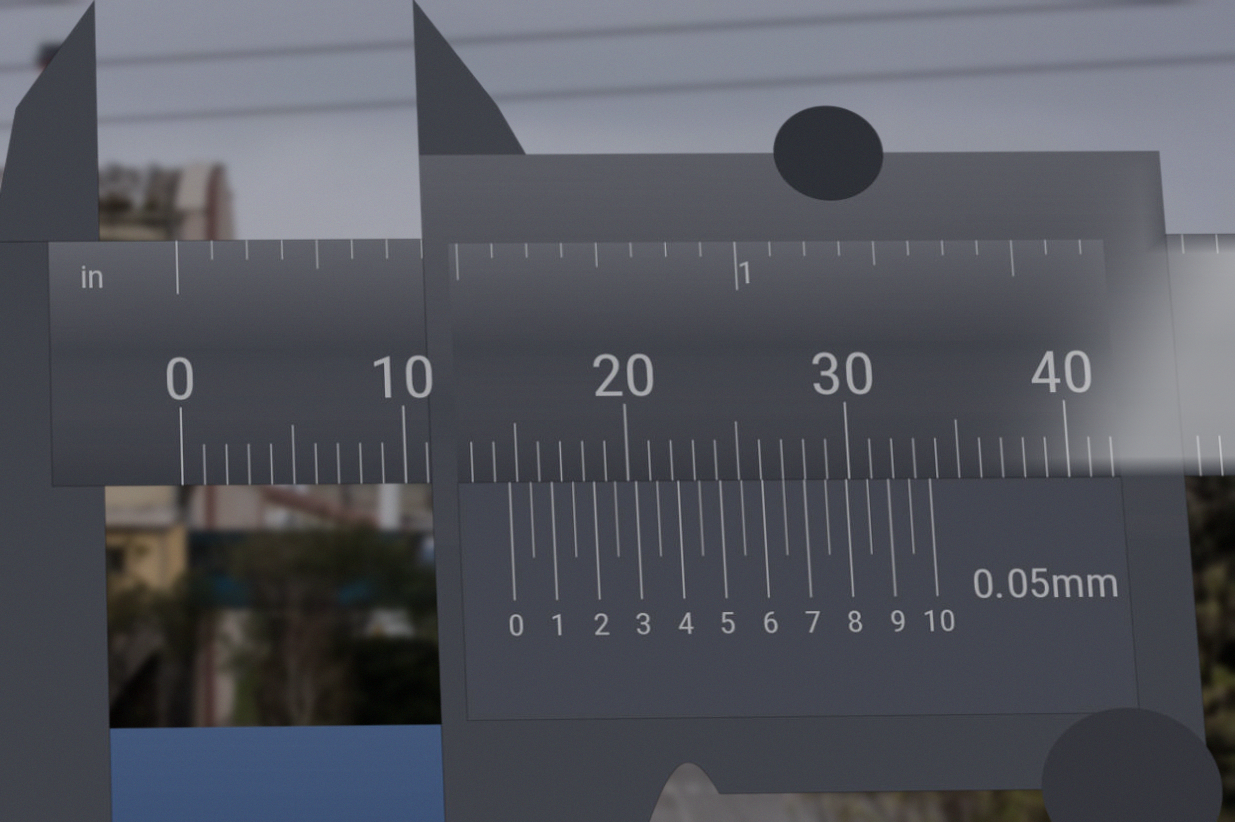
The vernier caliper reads 14.65 mm
